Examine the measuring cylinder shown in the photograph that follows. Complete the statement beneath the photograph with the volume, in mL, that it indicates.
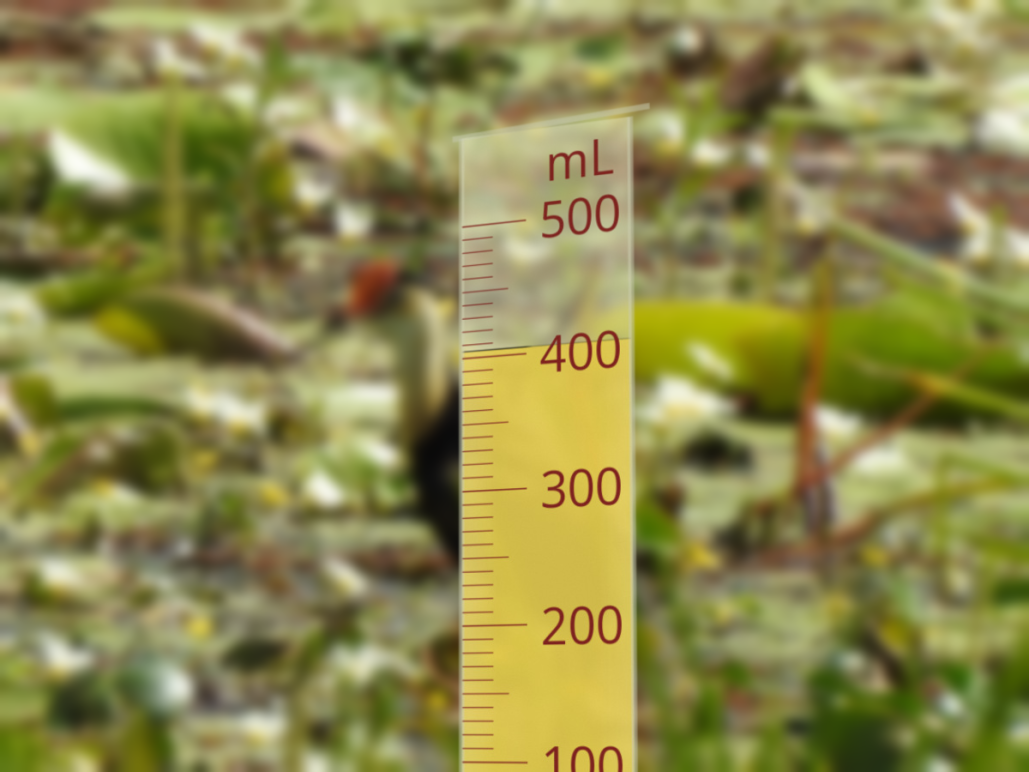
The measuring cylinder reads 405 mL
